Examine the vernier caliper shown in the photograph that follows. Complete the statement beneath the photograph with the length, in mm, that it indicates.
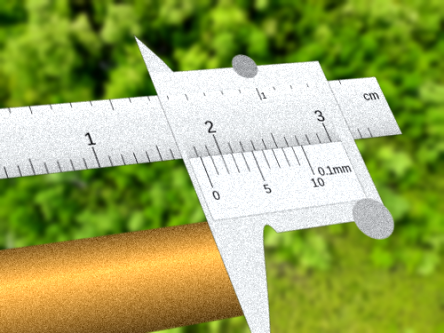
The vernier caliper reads 18.2 mm
